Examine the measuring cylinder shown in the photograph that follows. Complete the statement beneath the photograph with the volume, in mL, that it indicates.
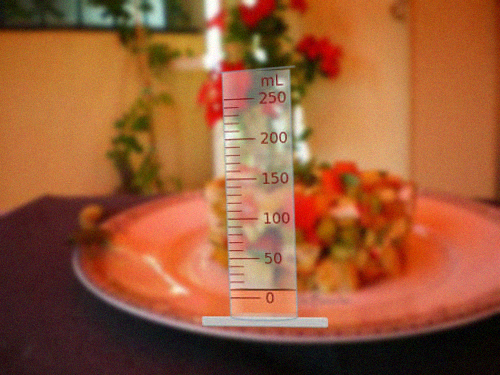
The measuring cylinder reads 10 mL
